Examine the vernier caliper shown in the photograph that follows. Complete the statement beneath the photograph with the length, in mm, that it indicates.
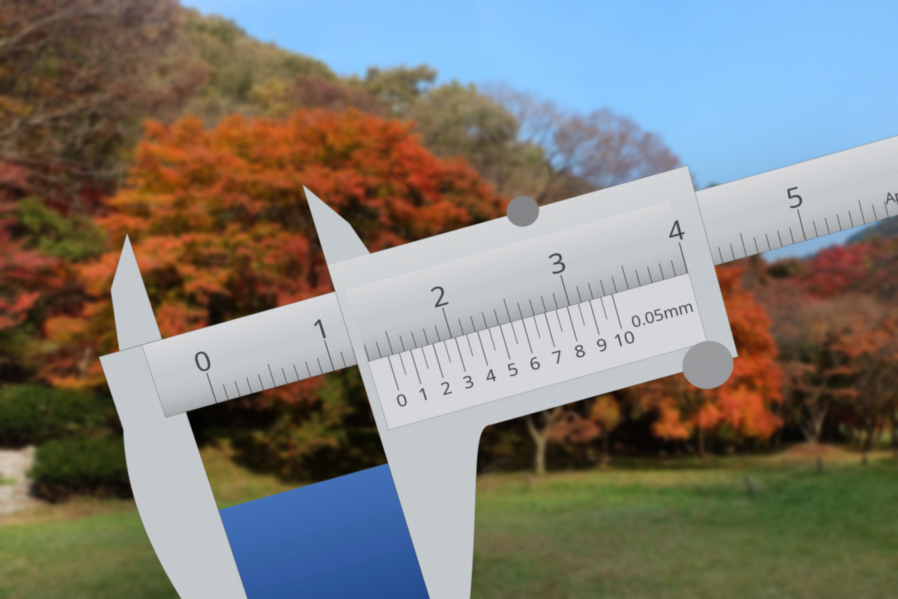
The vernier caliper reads 14.6 mm
